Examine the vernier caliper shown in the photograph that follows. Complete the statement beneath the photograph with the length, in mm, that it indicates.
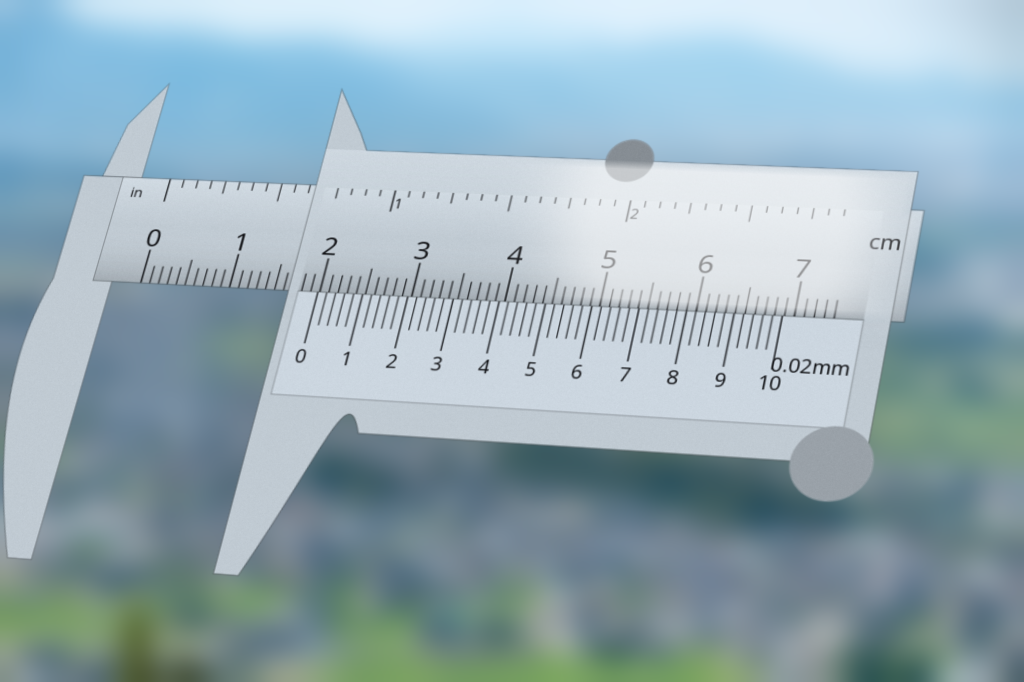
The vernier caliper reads 19.8 mm
